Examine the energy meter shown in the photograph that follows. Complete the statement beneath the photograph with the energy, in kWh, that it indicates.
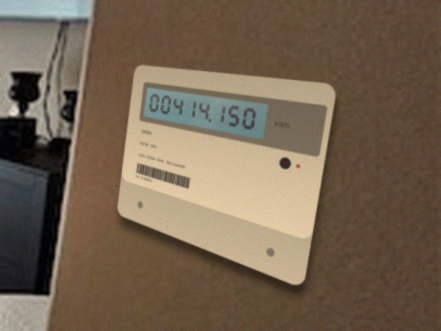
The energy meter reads 414.150 kWh
